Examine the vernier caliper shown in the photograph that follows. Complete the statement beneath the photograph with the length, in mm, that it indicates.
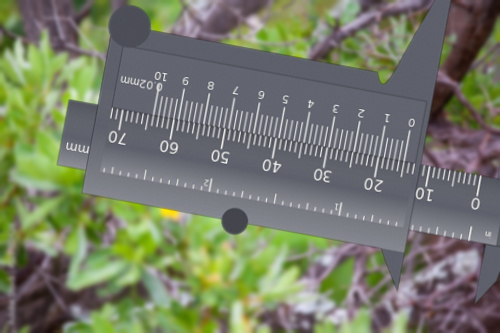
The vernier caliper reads 15.0 mm
